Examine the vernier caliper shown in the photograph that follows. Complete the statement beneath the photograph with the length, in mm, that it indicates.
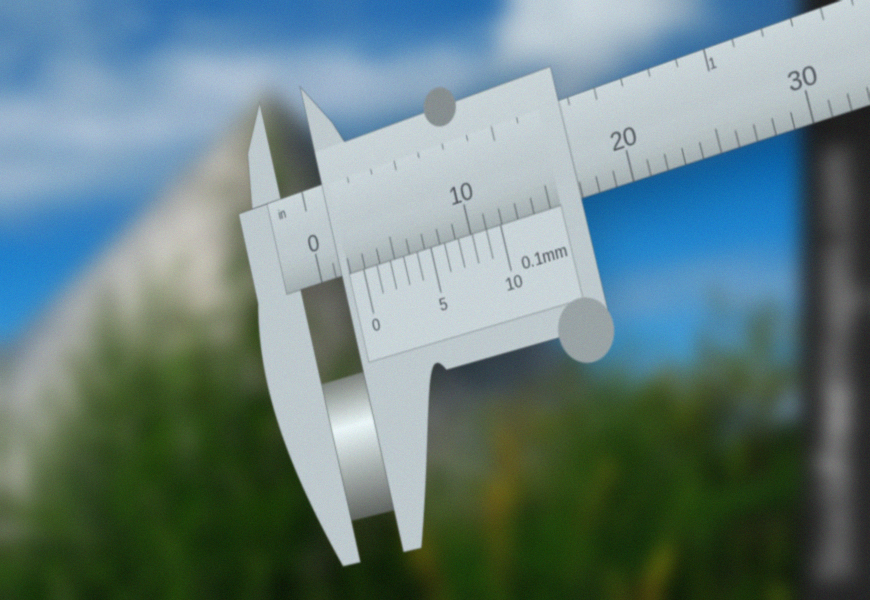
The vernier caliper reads 2.9 mm
